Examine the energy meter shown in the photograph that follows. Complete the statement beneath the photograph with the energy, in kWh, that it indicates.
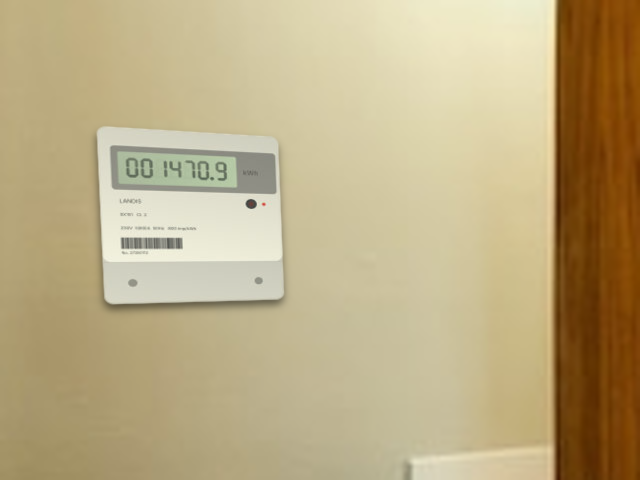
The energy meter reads 1470.9 kWh
